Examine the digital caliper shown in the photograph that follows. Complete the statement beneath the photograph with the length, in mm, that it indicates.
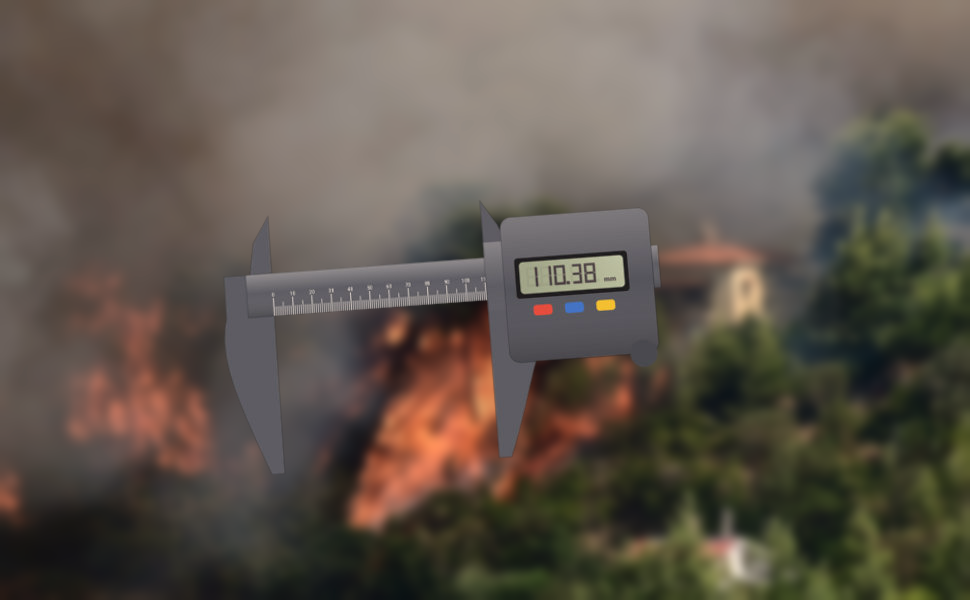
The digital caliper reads 110.38 mm
